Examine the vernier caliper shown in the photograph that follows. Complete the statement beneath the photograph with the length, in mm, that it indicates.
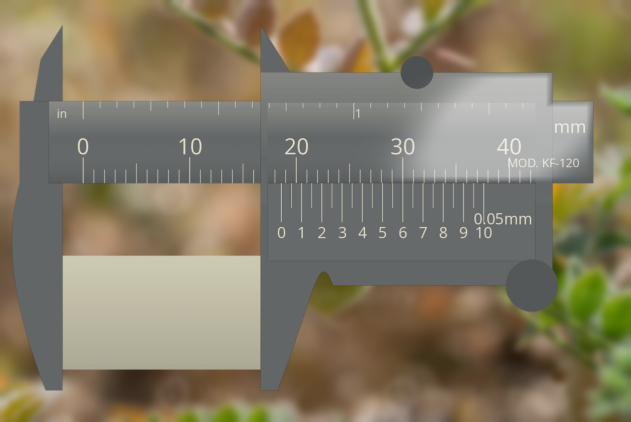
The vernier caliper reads 18.6 mm
